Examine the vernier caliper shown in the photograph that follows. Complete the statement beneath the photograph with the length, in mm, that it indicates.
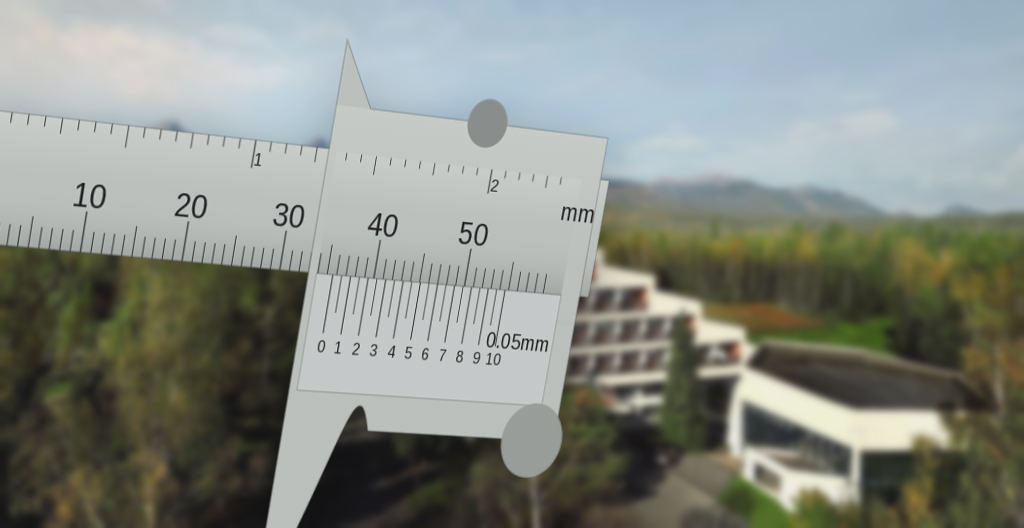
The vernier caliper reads 35.6 mm
